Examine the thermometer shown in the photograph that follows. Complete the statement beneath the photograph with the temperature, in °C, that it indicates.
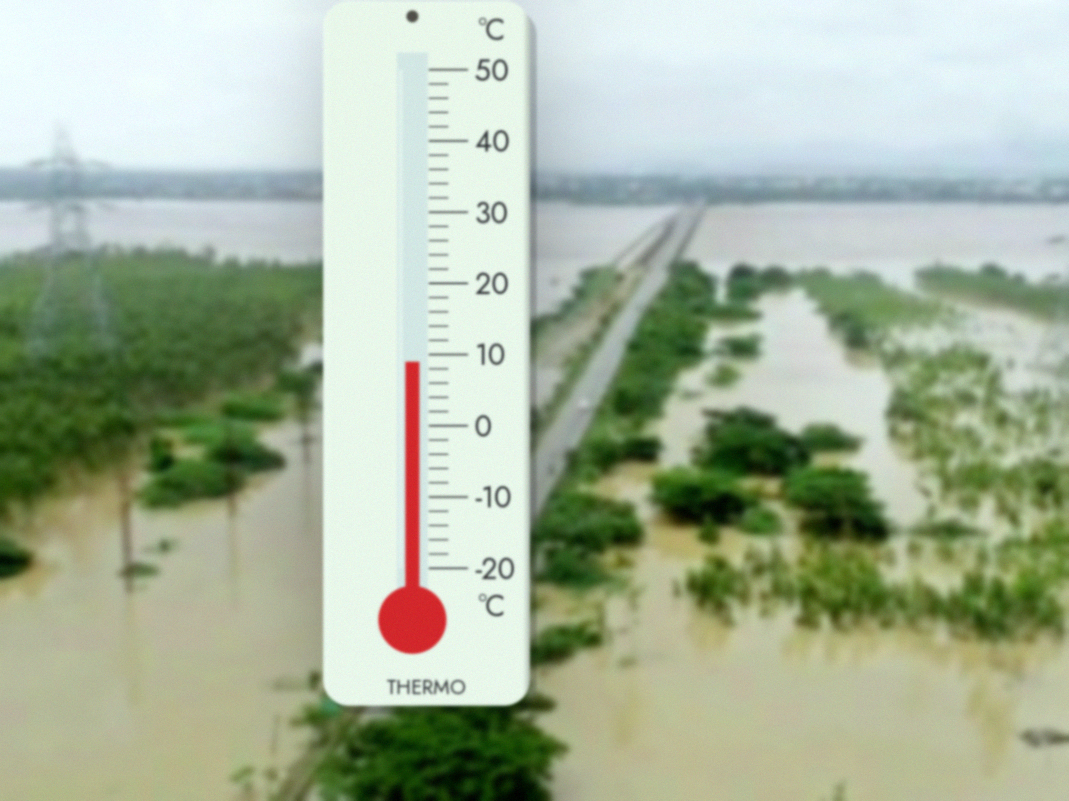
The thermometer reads 9 °C
